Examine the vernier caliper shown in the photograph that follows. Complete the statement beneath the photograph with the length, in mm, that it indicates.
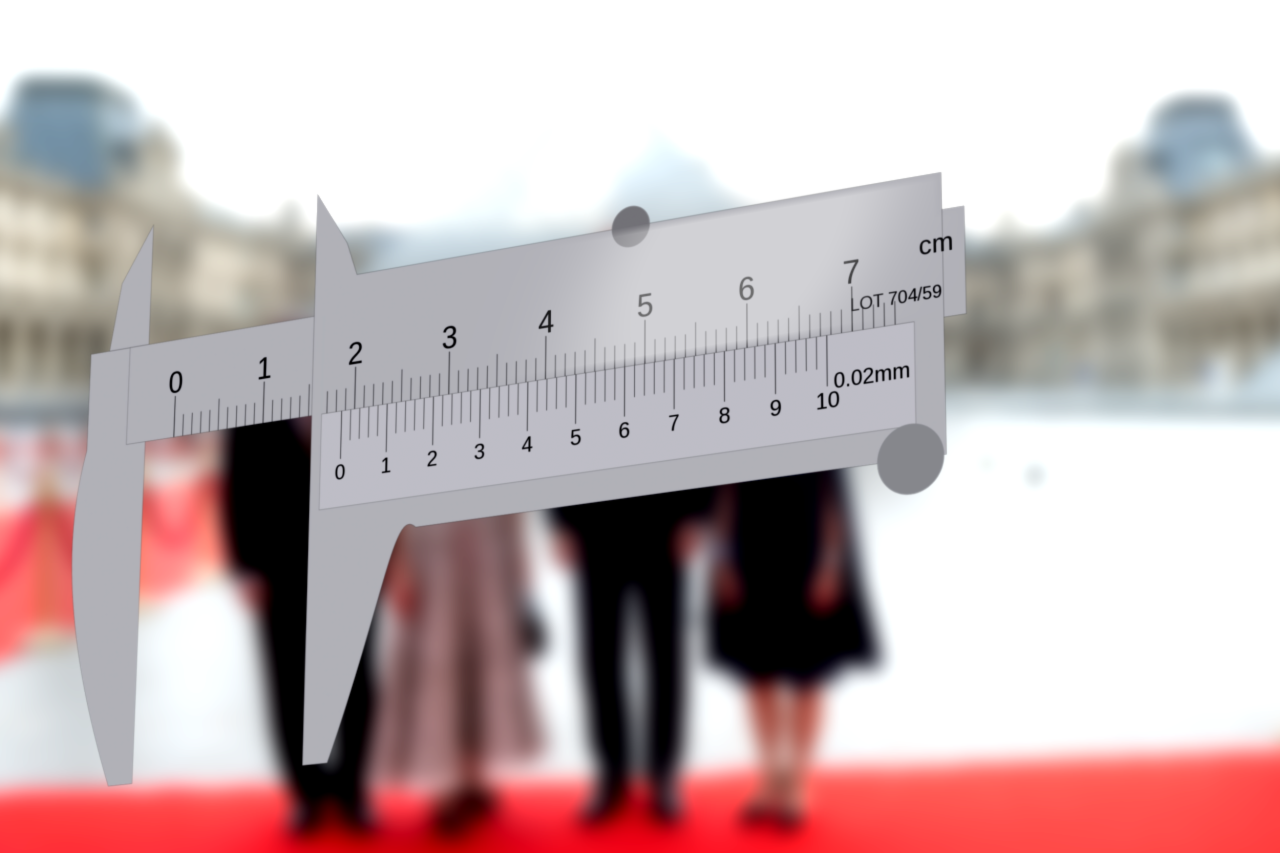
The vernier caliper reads 18.6 mm
